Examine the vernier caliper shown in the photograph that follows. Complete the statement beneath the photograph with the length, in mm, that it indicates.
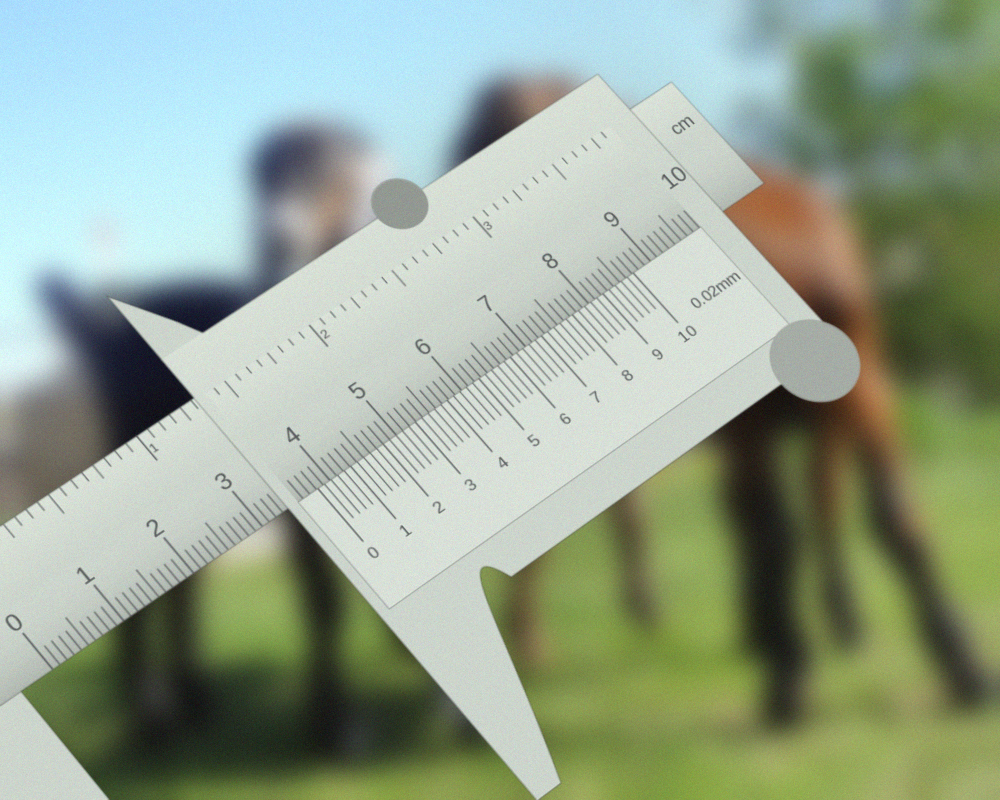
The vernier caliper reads 38.2 mm
